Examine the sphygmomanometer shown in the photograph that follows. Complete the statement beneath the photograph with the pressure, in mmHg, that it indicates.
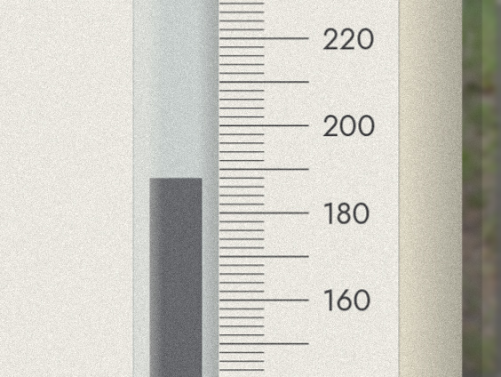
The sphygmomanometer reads 188 mmHg
